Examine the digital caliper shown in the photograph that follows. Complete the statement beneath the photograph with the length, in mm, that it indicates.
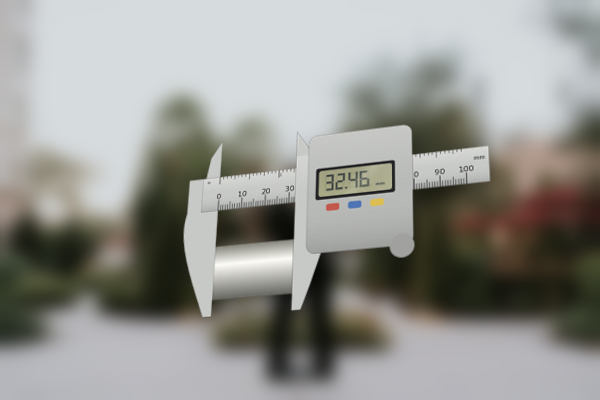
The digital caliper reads 32.46 mm
